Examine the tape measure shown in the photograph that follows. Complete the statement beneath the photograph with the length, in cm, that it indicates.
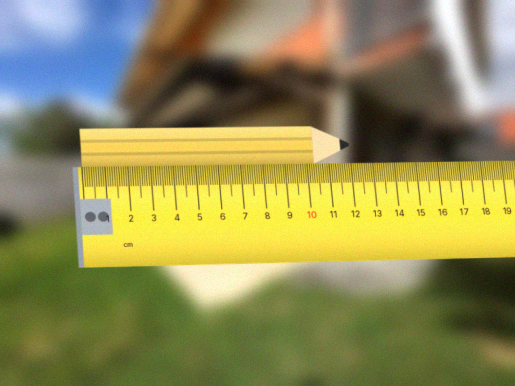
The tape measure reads 12 cm
